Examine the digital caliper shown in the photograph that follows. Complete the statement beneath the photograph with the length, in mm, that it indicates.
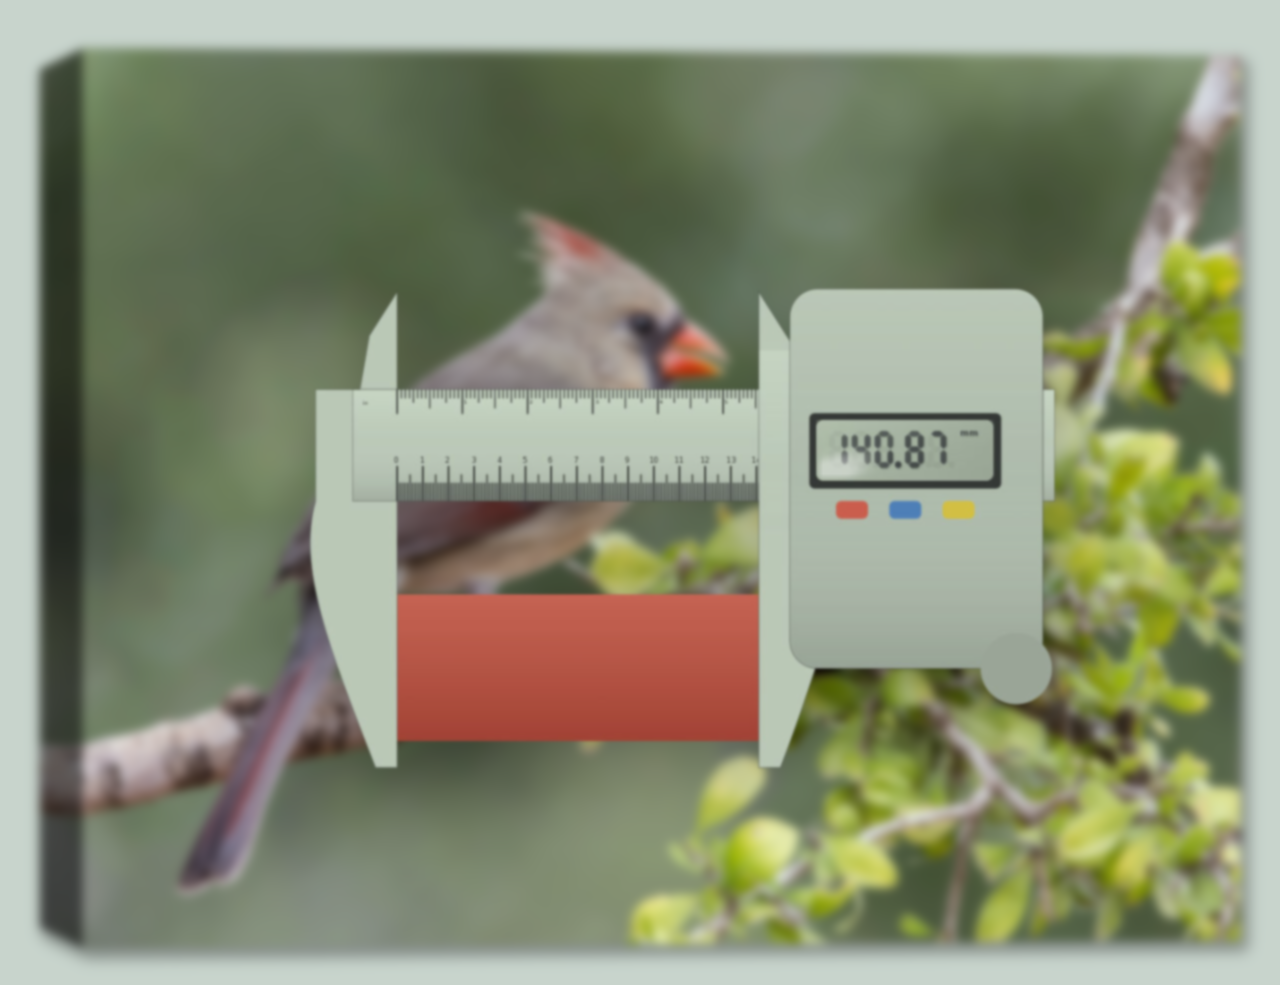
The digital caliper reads 140.87 mm
